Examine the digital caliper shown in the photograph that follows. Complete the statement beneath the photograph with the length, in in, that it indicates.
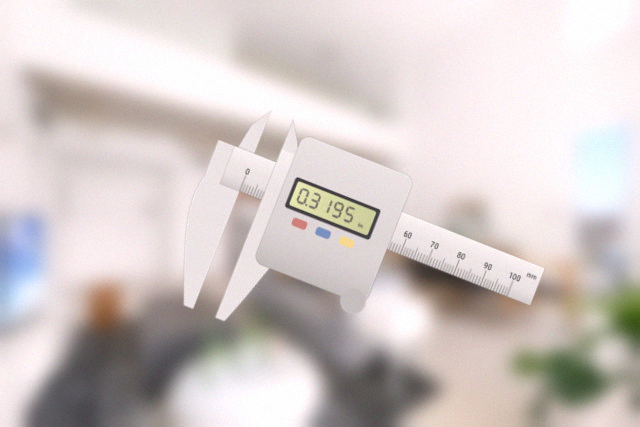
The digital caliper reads 0.3195 in
